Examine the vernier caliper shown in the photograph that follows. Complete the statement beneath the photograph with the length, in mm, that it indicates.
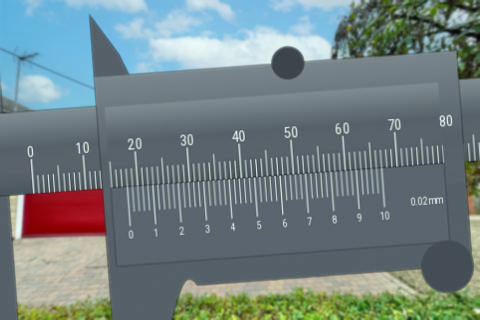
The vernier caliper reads 18.0 mm
